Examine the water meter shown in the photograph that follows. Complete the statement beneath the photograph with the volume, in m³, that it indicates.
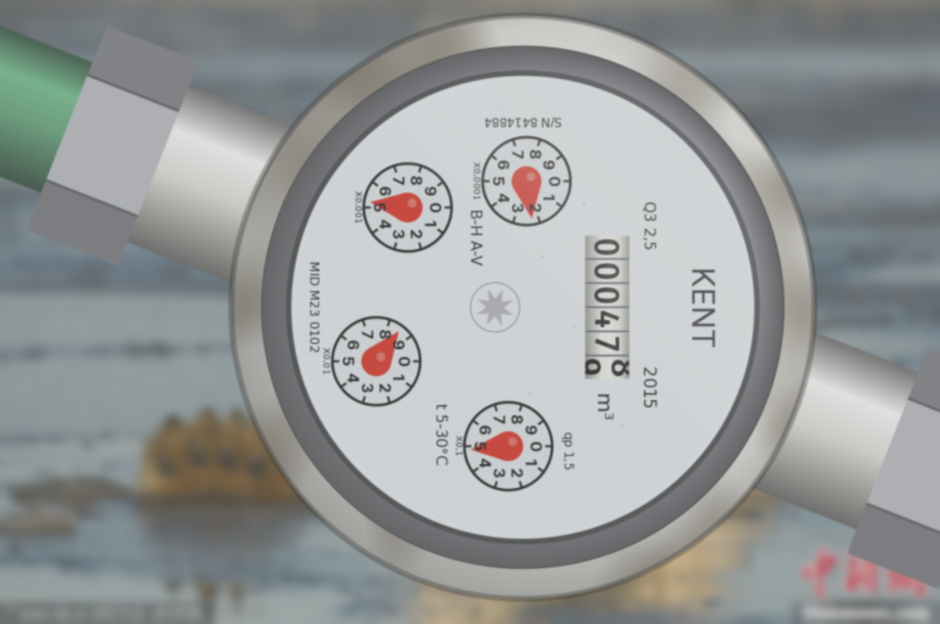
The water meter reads 478.4852 m³
